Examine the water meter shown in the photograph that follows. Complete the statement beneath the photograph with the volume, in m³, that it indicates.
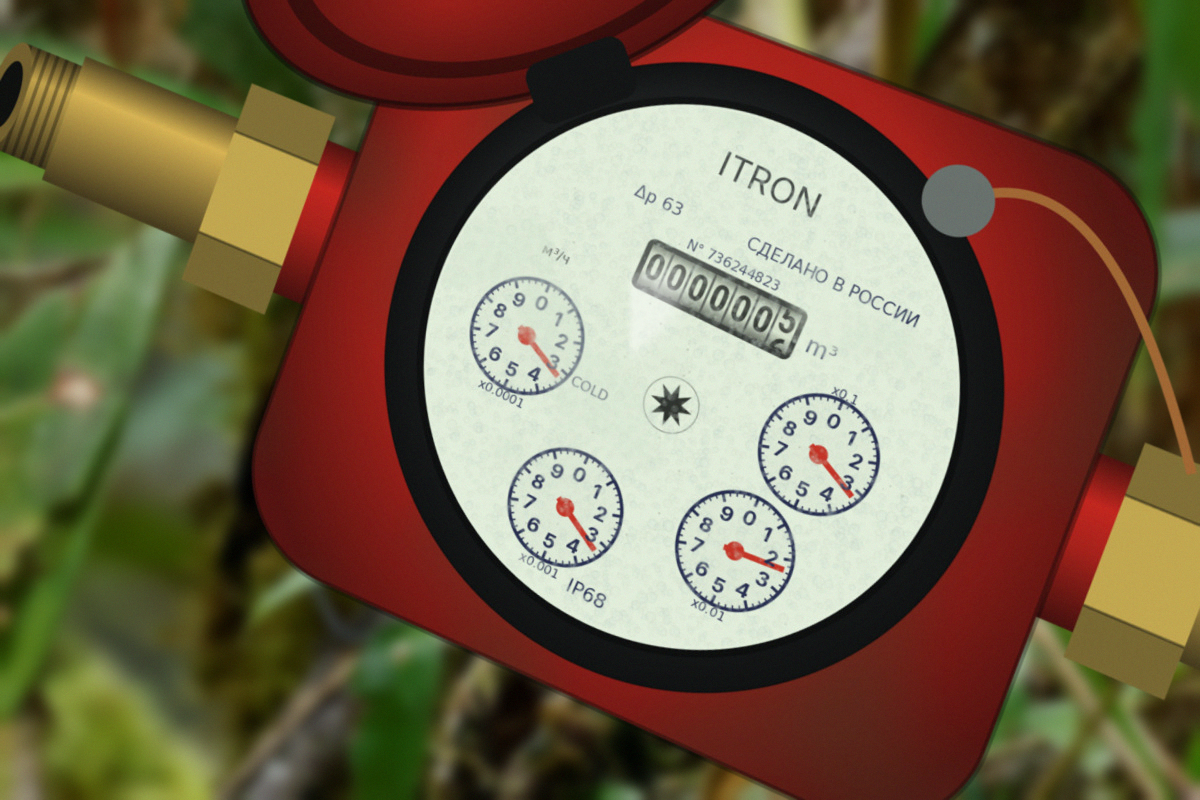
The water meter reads 5.3233 m³
